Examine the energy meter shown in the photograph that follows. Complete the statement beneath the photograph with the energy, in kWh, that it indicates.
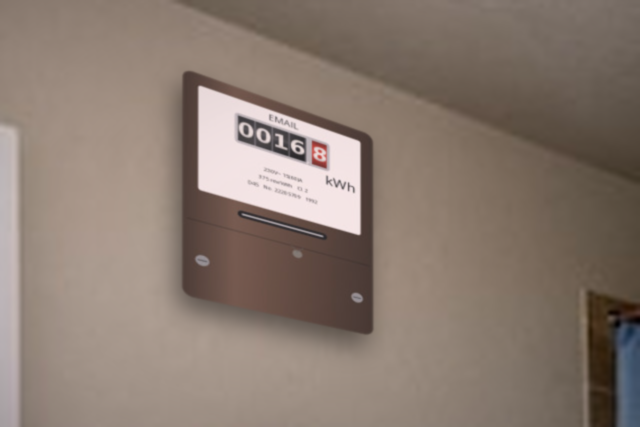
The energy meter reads 16.8 kWh
